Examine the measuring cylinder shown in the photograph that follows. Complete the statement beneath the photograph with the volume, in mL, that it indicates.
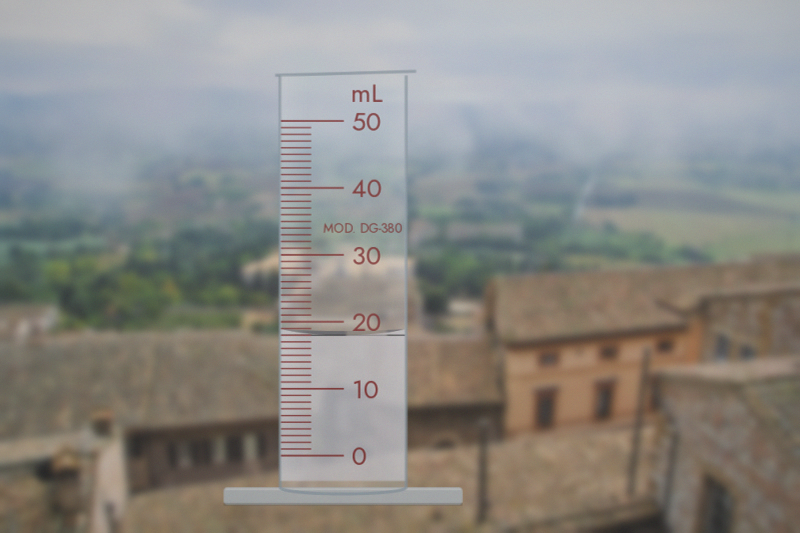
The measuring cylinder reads 18 mL
